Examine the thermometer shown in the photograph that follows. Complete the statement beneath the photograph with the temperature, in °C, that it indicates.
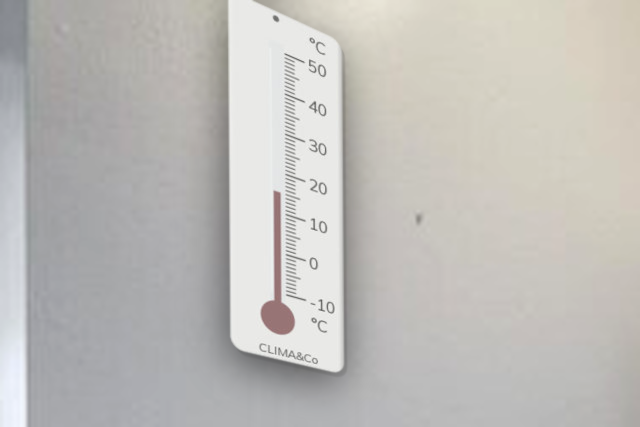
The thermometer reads 15 °C
